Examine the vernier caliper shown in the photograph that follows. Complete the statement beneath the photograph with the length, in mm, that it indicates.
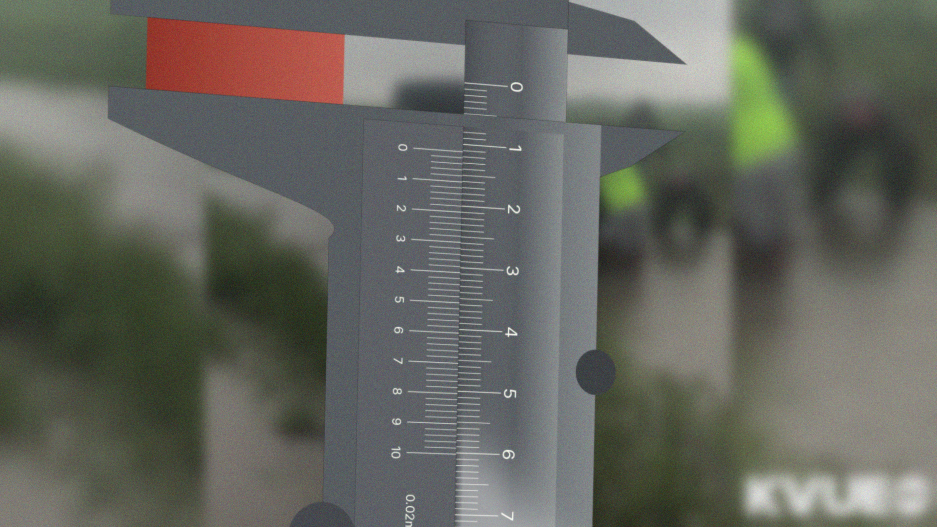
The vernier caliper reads 11.2 mm
